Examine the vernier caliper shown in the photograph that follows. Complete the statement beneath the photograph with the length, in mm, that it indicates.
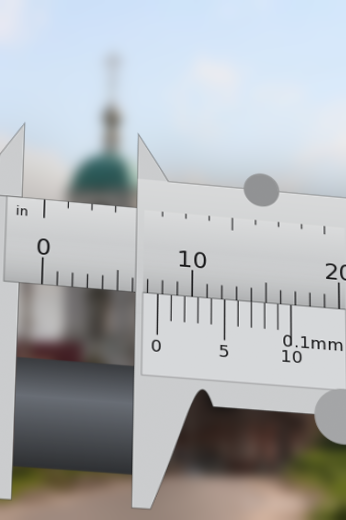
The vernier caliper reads 7.7 mm
